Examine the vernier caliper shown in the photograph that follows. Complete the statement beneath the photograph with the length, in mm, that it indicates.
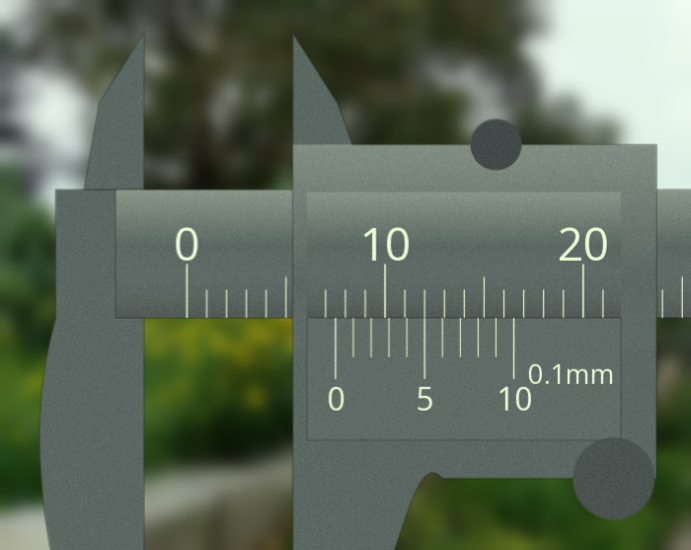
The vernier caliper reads 7.5 mm
